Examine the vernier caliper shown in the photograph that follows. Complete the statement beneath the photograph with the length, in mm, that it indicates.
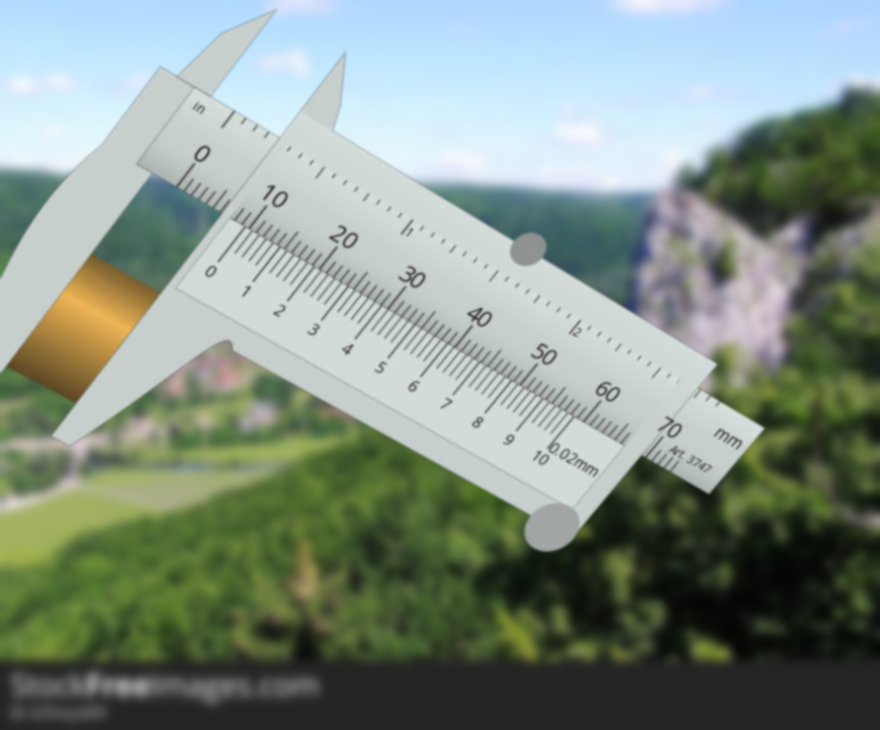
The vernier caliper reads 9.5 mm
